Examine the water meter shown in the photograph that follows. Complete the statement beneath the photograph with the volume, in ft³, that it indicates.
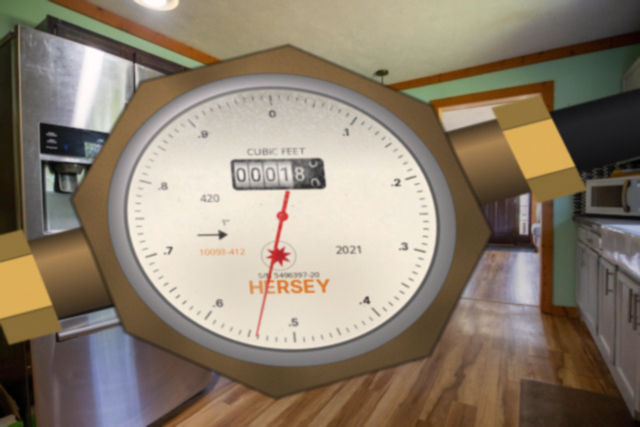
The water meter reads 188.54 ft³
